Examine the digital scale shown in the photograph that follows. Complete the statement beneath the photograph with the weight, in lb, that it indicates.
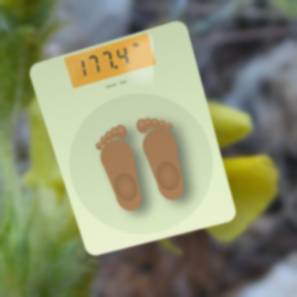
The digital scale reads 177.4 lb
